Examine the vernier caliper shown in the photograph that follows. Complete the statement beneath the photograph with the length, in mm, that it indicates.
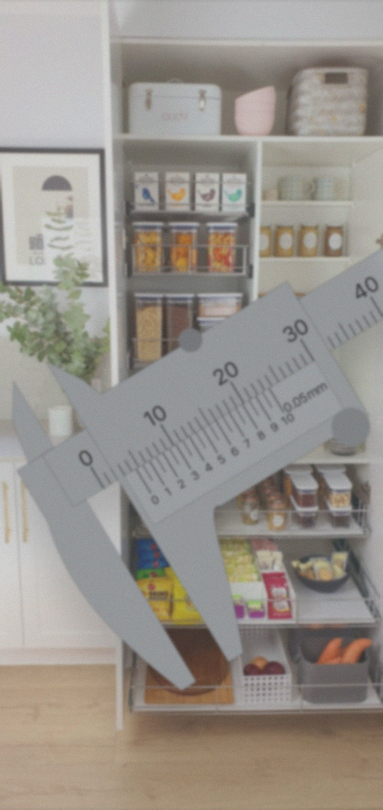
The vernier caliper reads 4.6 mm
